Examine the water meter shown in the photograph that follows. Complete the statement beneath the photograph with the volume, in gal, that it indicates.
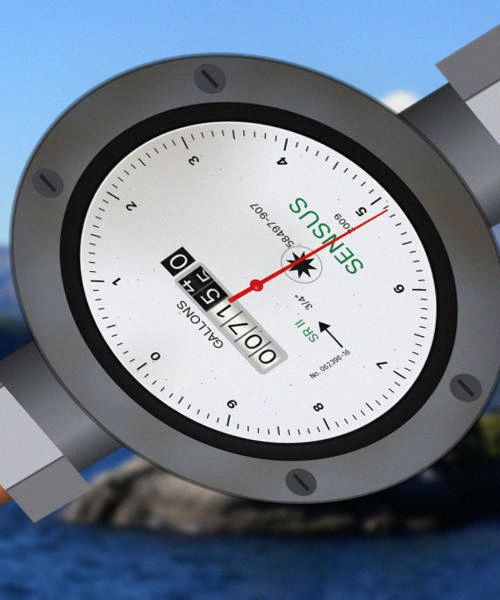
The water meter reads 71545.1 gal
